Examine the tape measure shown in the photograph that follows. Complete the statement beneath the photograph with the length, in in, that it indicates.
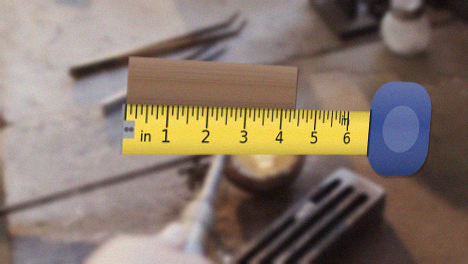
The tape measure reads 4.375 in
